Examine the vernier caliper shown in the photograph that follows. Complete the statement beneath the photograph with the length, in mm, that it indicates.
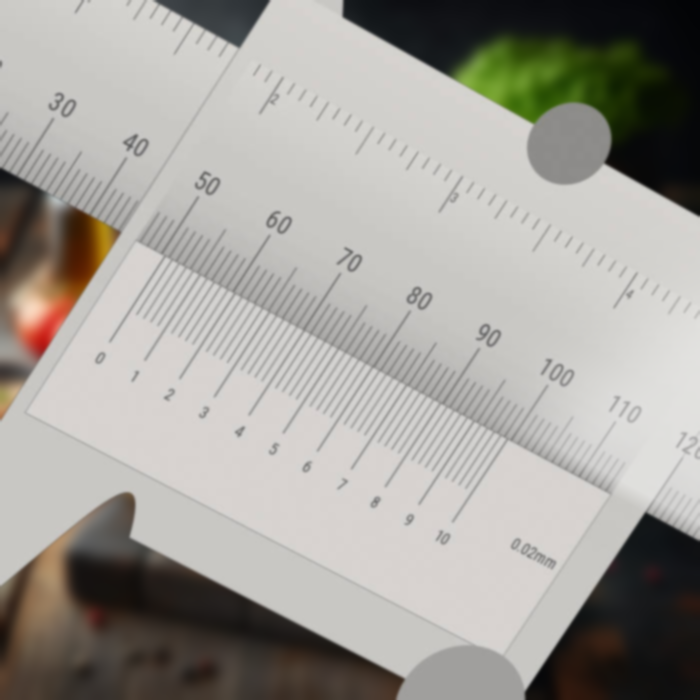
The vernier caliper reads 50.5 mm
